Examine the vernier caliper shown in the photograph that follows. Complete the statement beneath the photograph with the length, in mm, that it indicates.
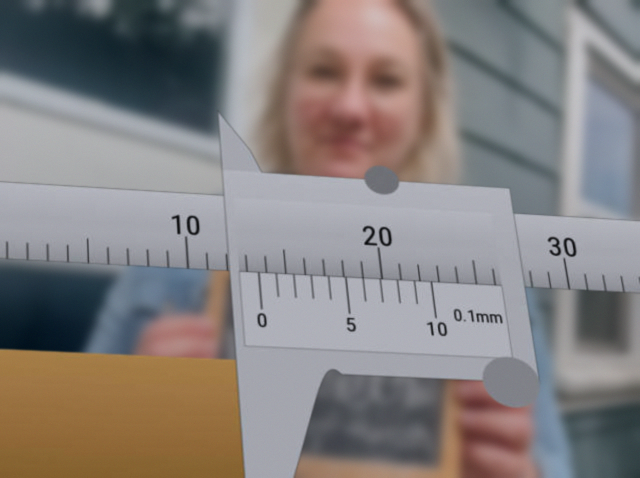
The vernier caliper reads 13.6 mm
